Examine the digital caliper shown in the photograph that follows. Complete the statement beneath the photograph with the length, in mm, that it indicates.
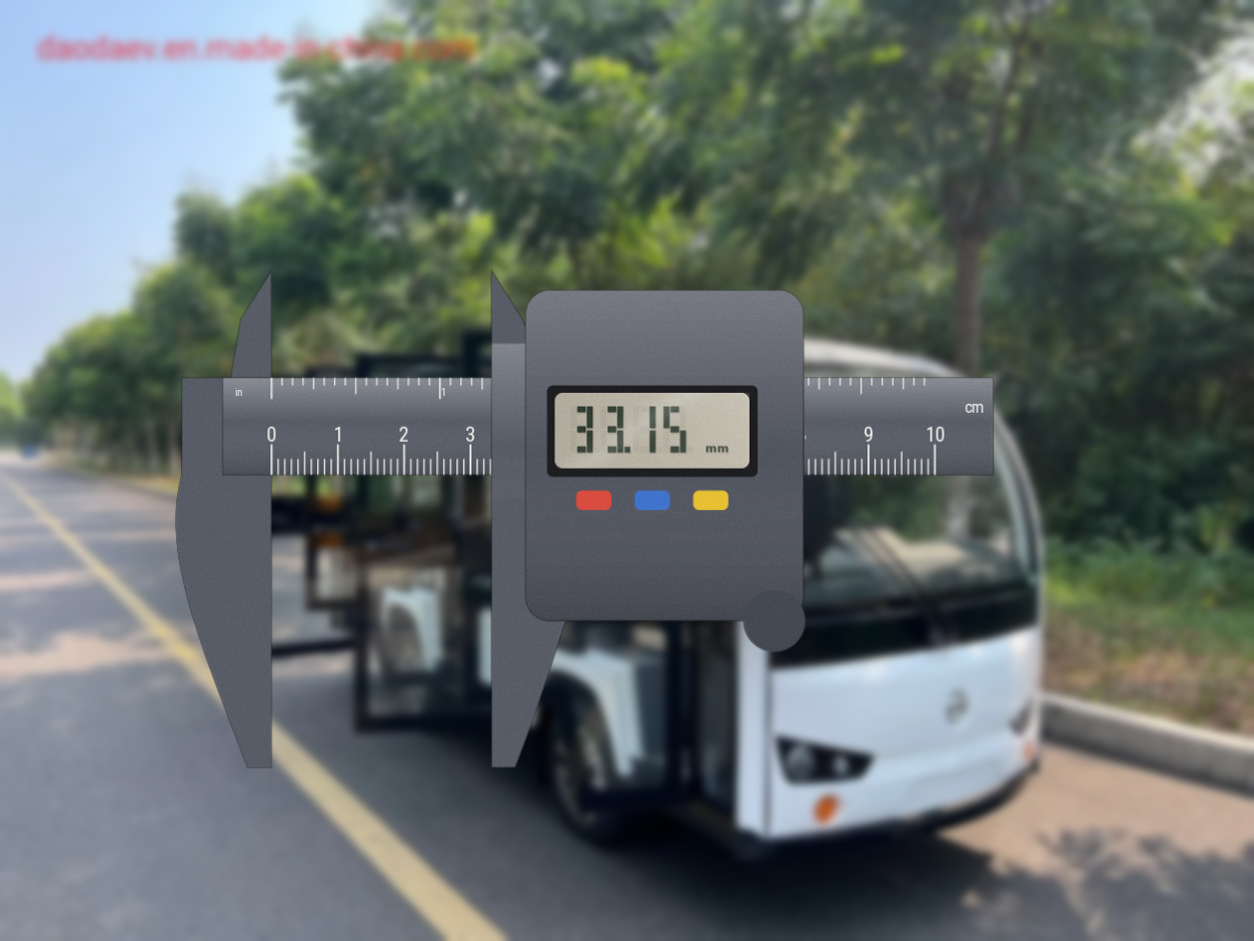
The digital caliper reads 33.15 mm
